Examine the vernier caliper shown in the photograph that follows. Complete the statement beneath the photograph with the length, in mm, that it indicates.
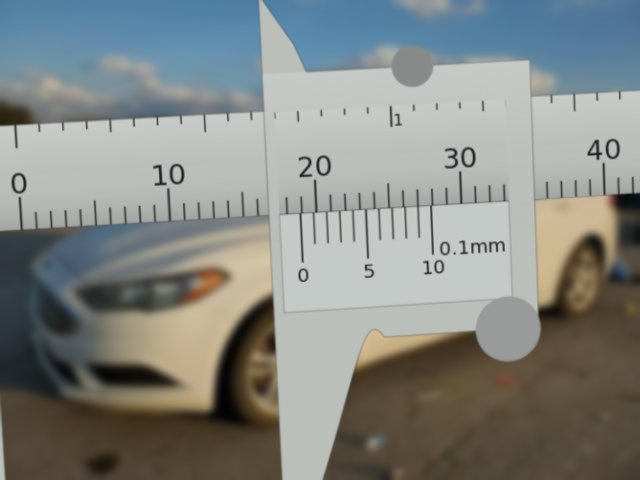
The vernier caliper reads 18.9 mm
